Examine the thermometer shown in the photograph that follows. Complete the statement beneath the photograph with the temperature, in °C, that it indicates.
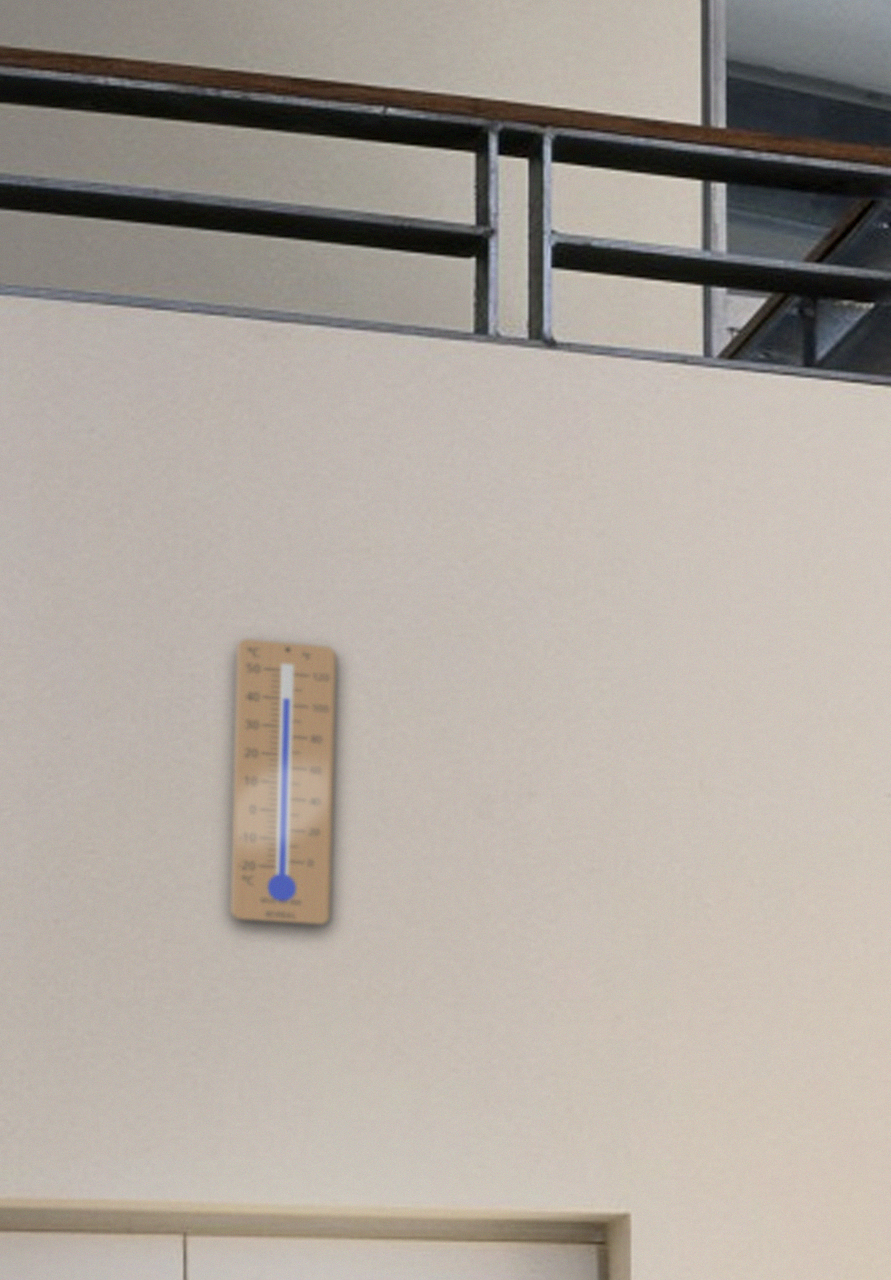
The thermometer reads 40 °C
